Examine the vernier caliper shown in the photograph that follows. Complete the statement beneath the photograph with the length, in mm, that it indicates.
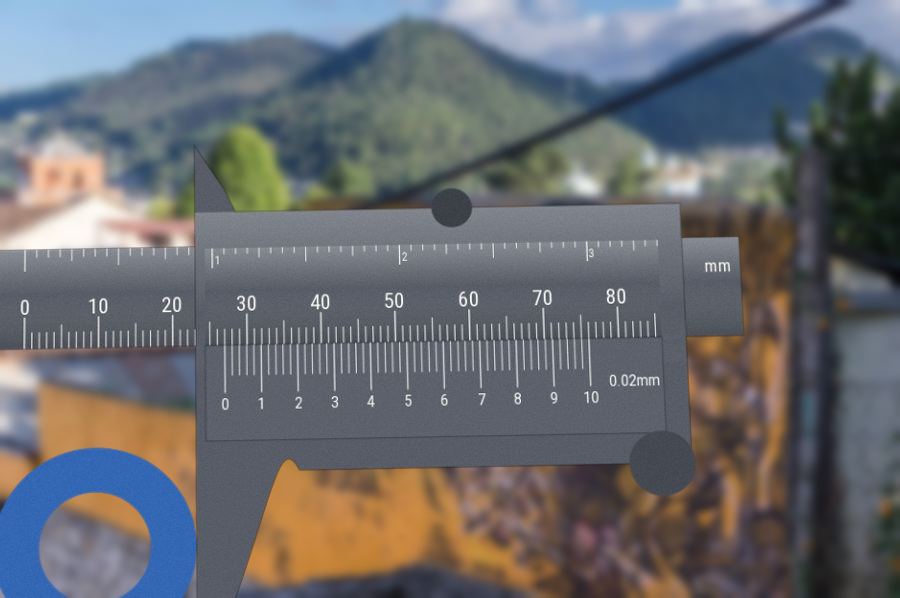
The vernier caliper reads 27.0 mm
